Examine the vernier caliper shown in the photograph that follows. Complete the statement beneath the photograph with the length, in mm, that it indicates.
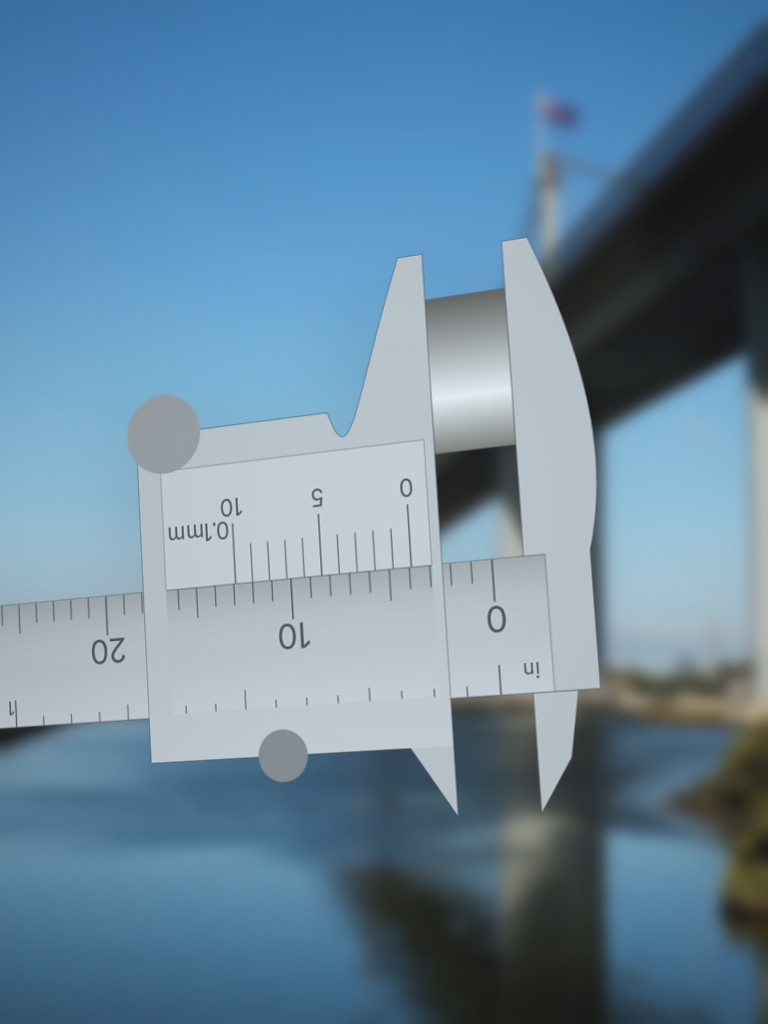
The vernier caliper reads 3.9 mm
